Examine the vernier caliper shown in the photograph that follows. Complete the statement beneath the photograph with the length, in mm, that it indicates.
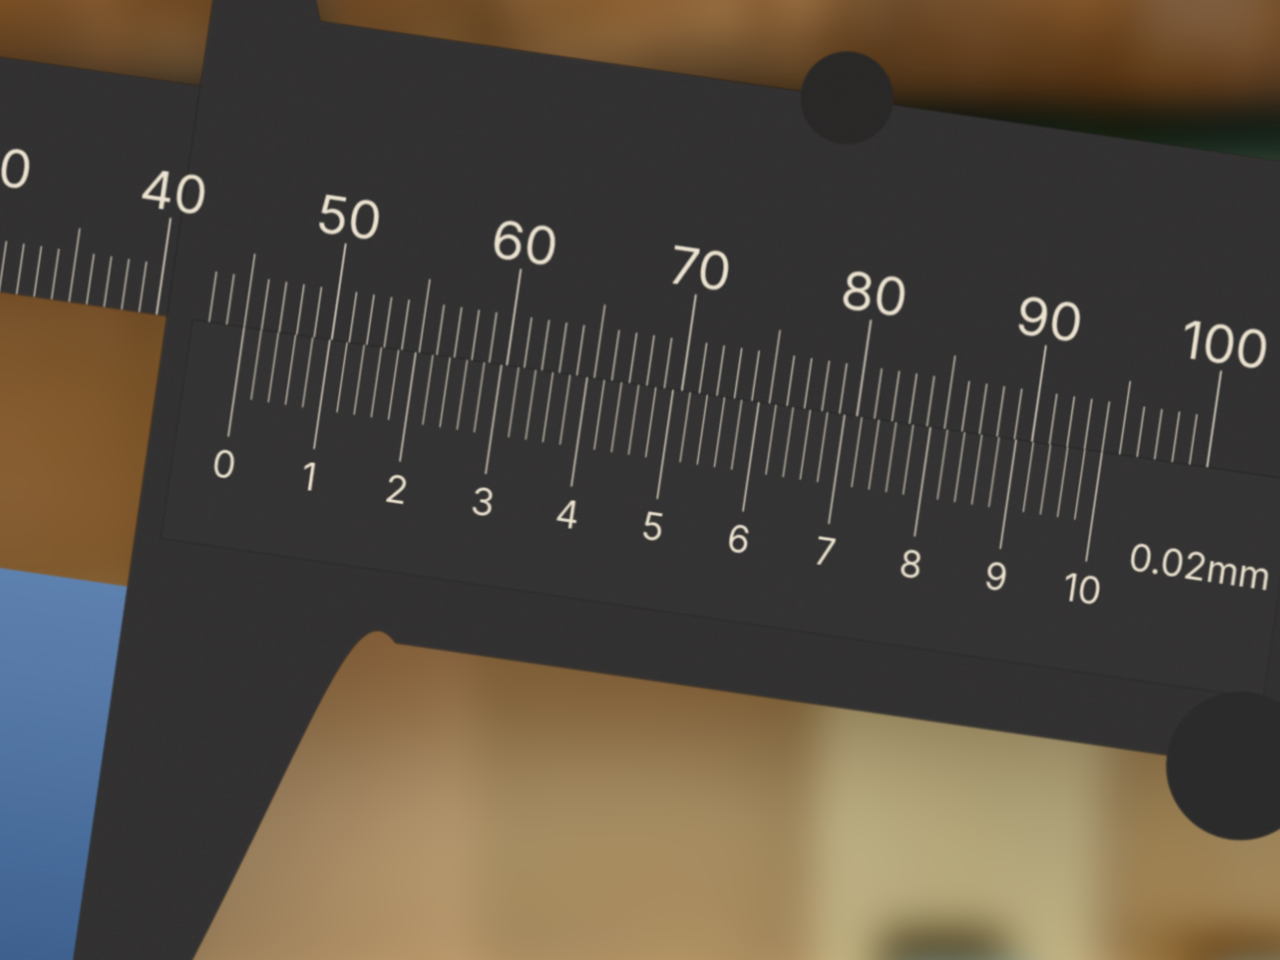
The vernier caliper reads 45.0 mm
